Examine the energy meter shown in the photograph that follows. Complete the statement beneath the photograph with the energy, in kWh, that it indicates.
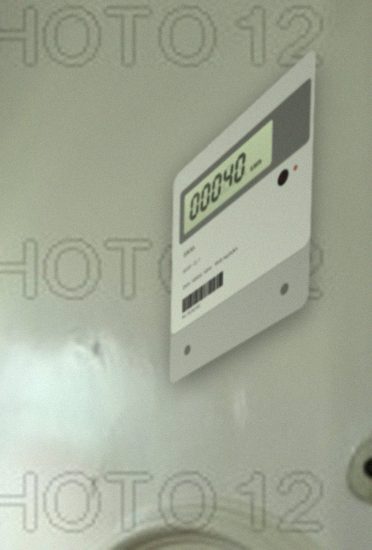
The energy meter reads 40 kWh
